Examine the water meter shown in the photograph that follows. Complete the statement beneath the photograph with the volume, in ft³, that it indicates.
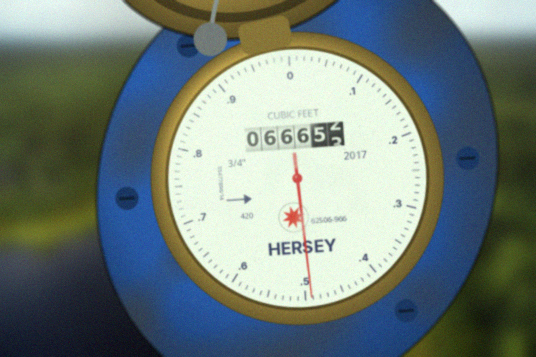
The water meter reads 66652.49 ft³
